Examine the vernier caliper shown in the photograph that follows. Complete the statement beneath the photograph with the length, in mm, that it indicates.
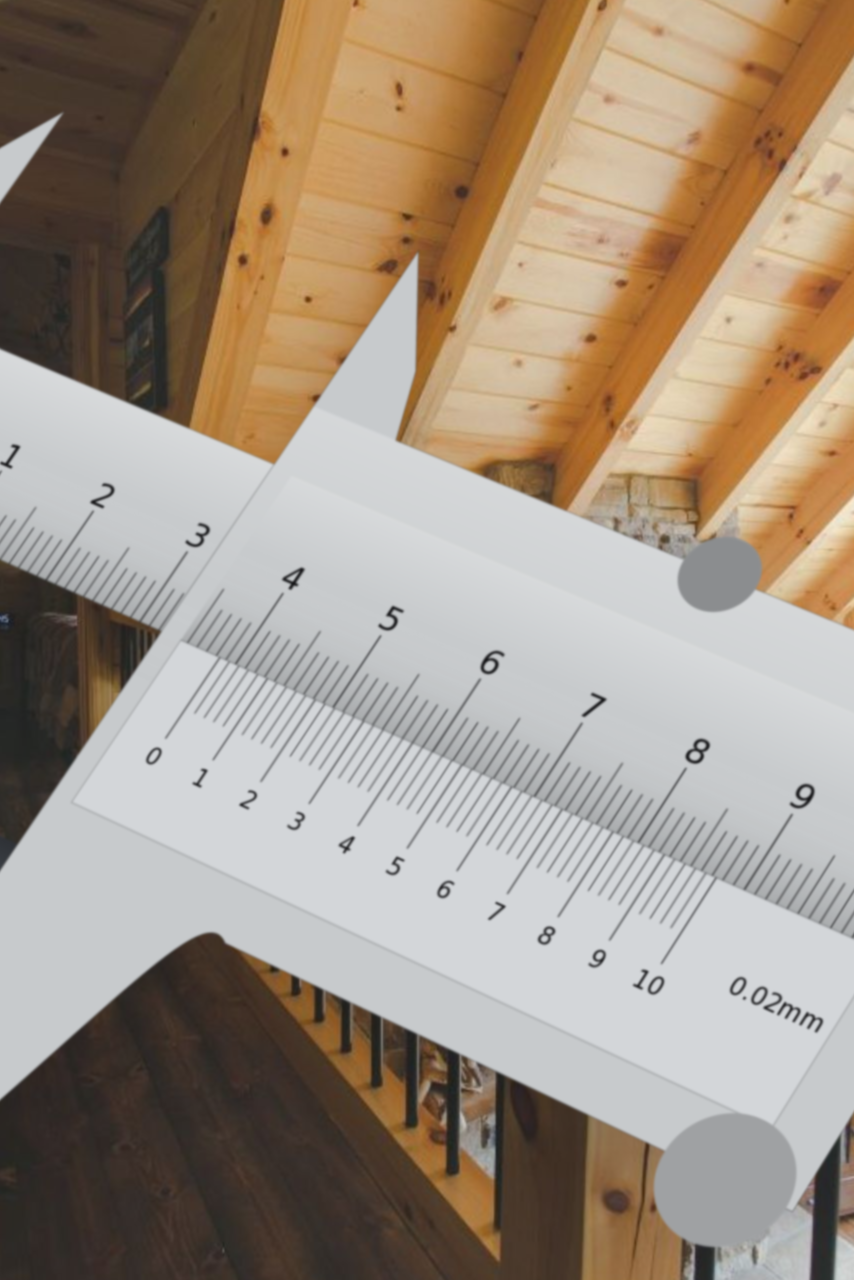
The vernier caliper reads 38.4 mm
